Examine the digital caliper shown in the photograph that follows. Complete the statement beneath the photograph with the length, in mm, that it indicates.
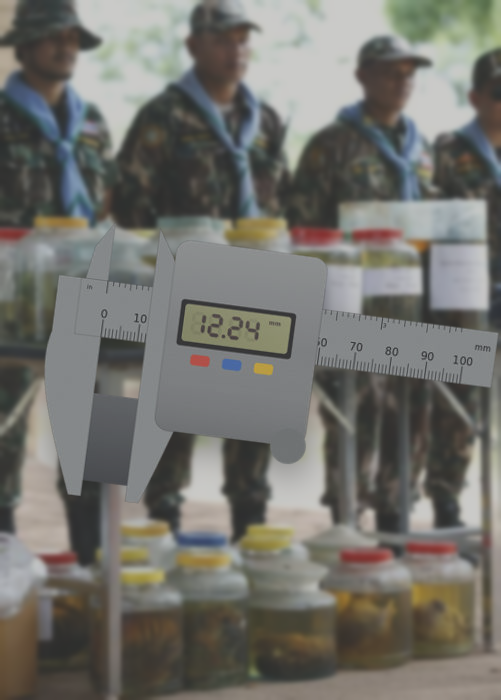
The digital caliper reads 12.24 mm
